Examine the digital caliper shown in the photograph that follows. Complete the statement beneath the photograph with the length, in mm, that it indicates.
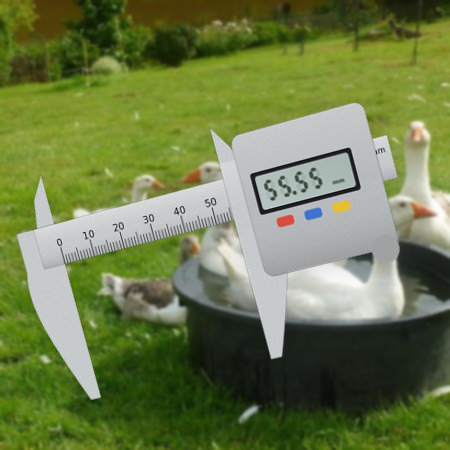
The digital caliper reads 55.55 mm
